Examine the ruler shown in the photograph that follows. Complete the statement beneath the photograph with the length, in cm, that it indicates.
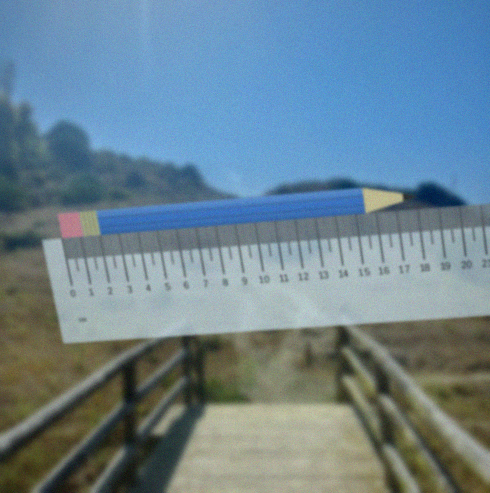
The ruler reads 18 cm
